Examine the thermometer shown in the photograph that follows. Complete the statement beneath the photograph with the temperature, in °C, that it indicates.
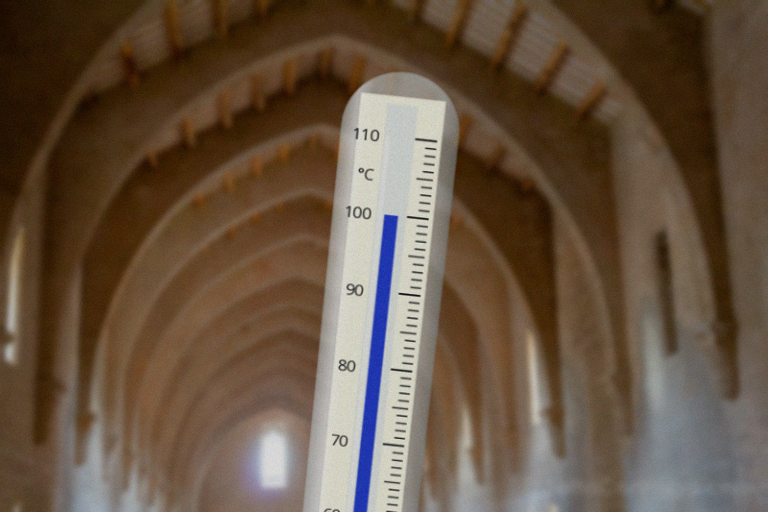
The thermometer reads 100 °C
